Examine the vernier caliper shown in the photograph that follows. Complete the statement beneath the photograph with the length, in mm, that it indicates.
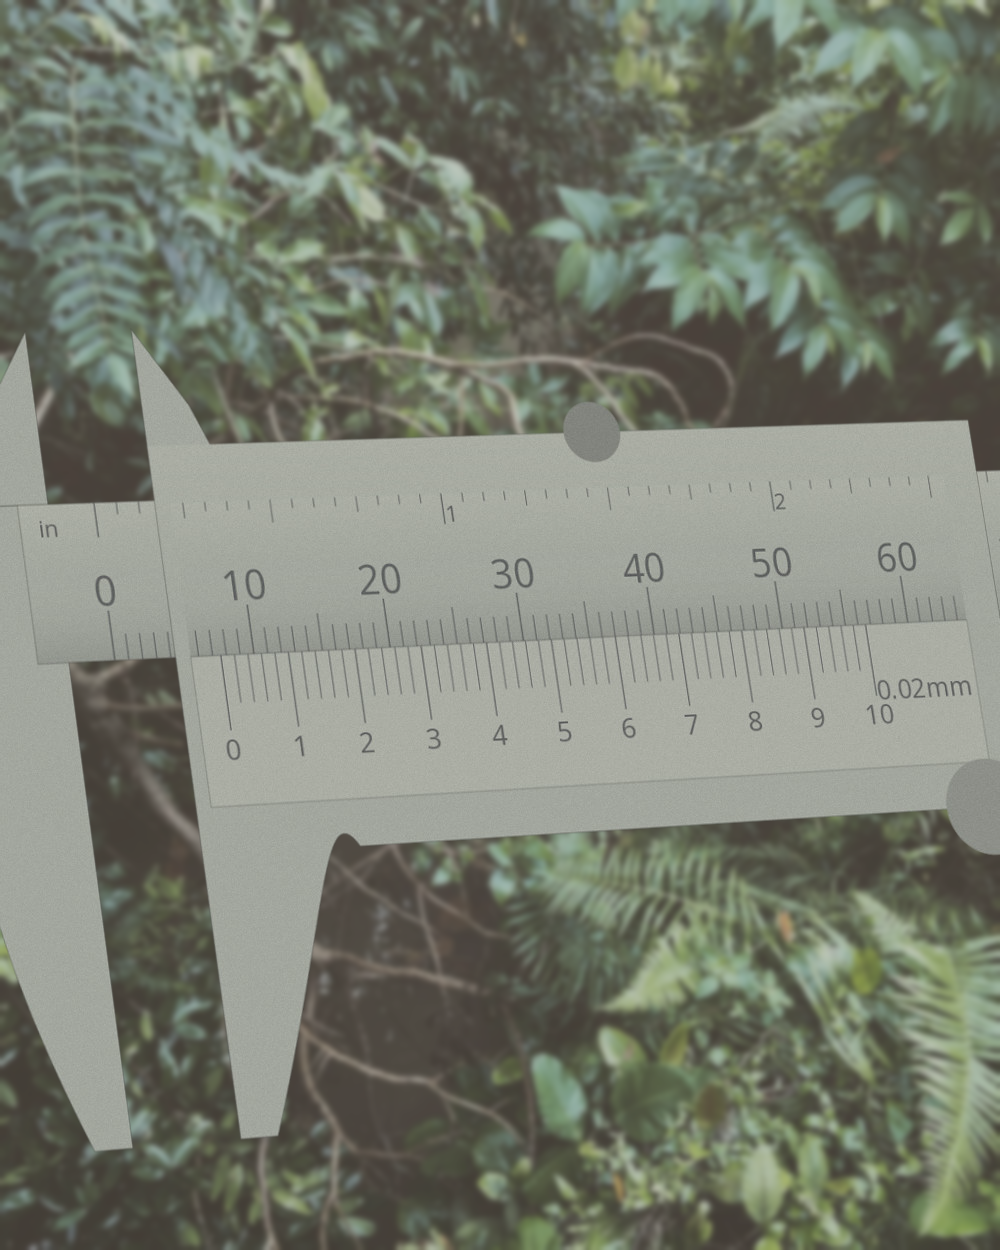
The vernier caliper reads 7.6 mm
